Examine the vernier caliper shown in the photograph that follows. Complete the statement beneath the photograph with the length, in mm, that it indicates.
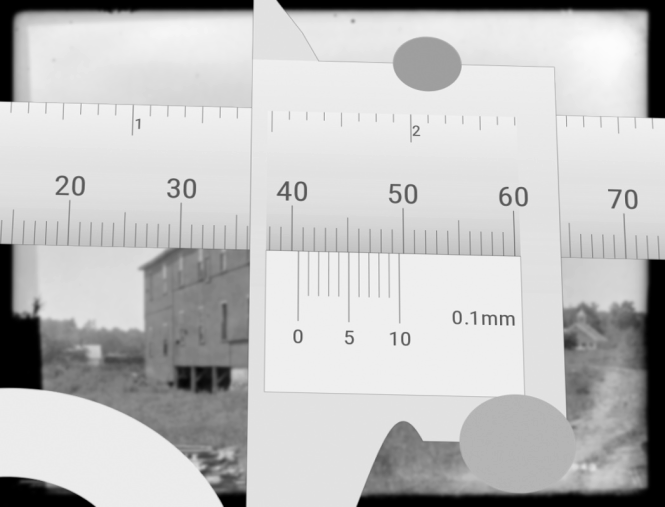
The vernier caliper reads 40.6 mm
